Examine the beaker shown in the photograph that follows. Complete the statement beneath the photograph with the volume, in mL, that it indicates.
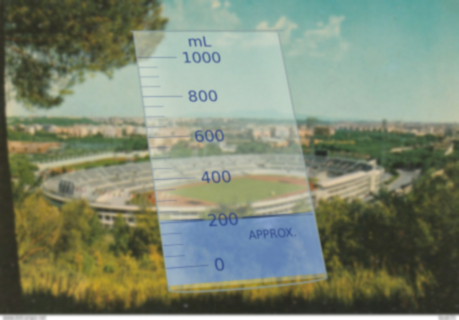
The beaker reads 200 mL
